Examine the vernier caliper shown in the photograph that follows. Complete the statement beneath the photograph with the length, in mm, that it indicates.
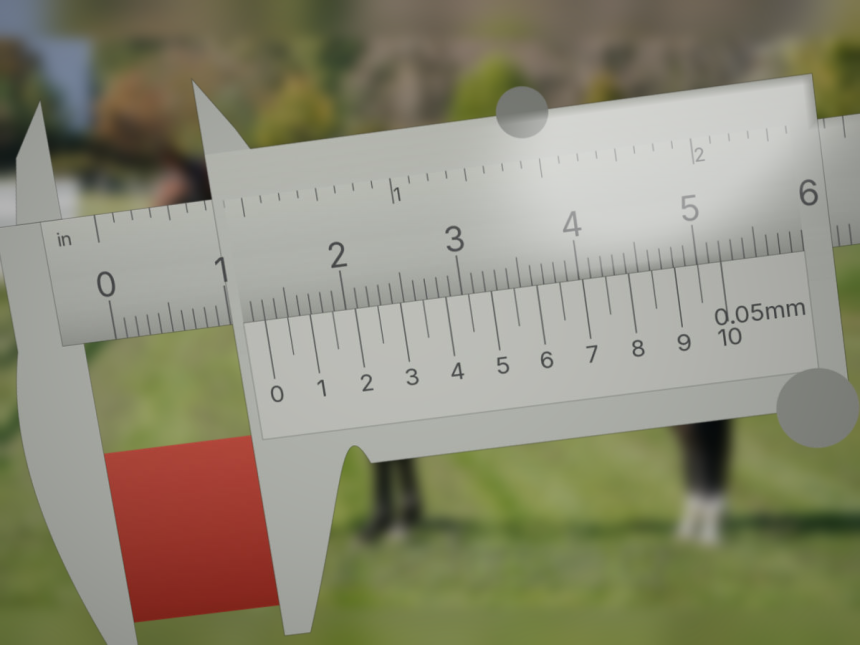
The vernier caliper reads 13.0 mm
